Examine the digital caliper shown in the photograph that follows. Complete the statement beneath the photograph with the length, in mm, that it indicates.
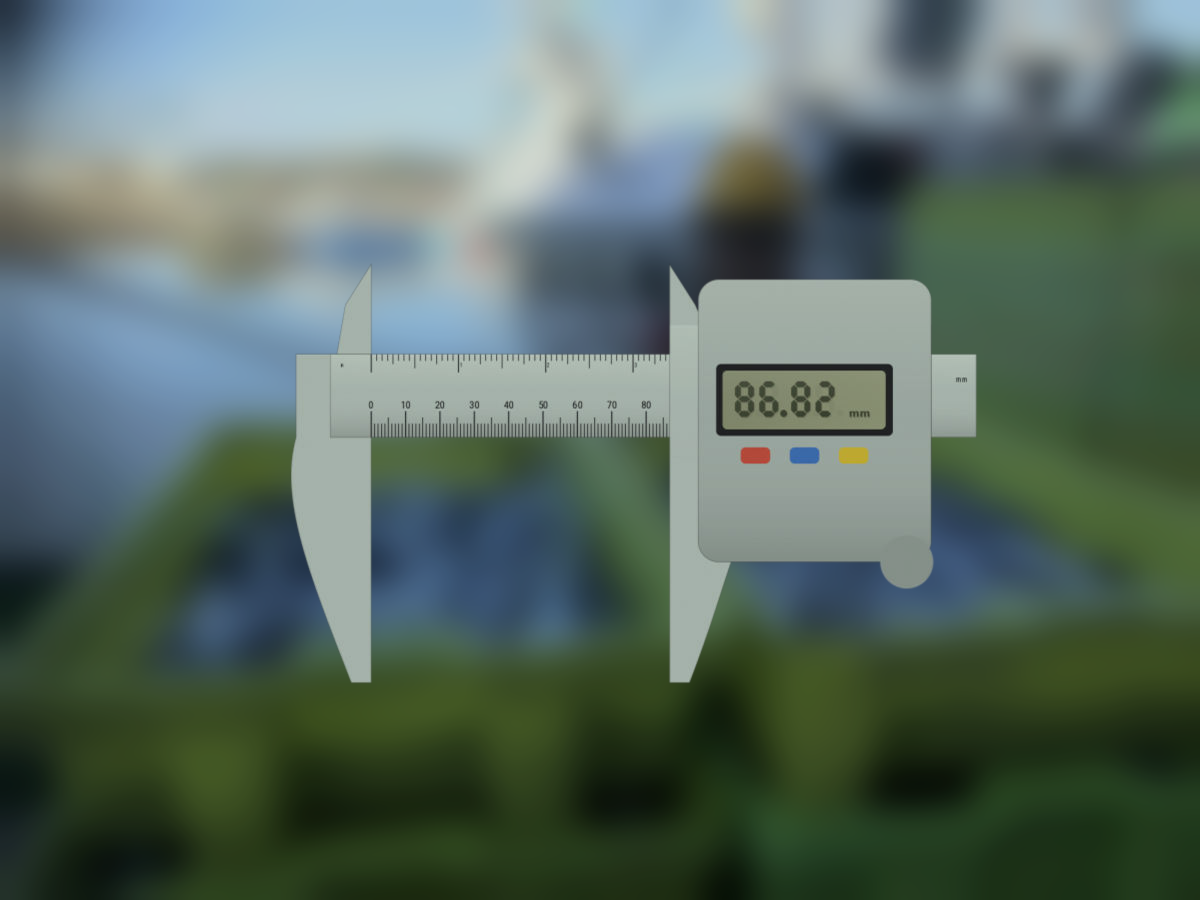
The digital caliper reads 86.82 mm
